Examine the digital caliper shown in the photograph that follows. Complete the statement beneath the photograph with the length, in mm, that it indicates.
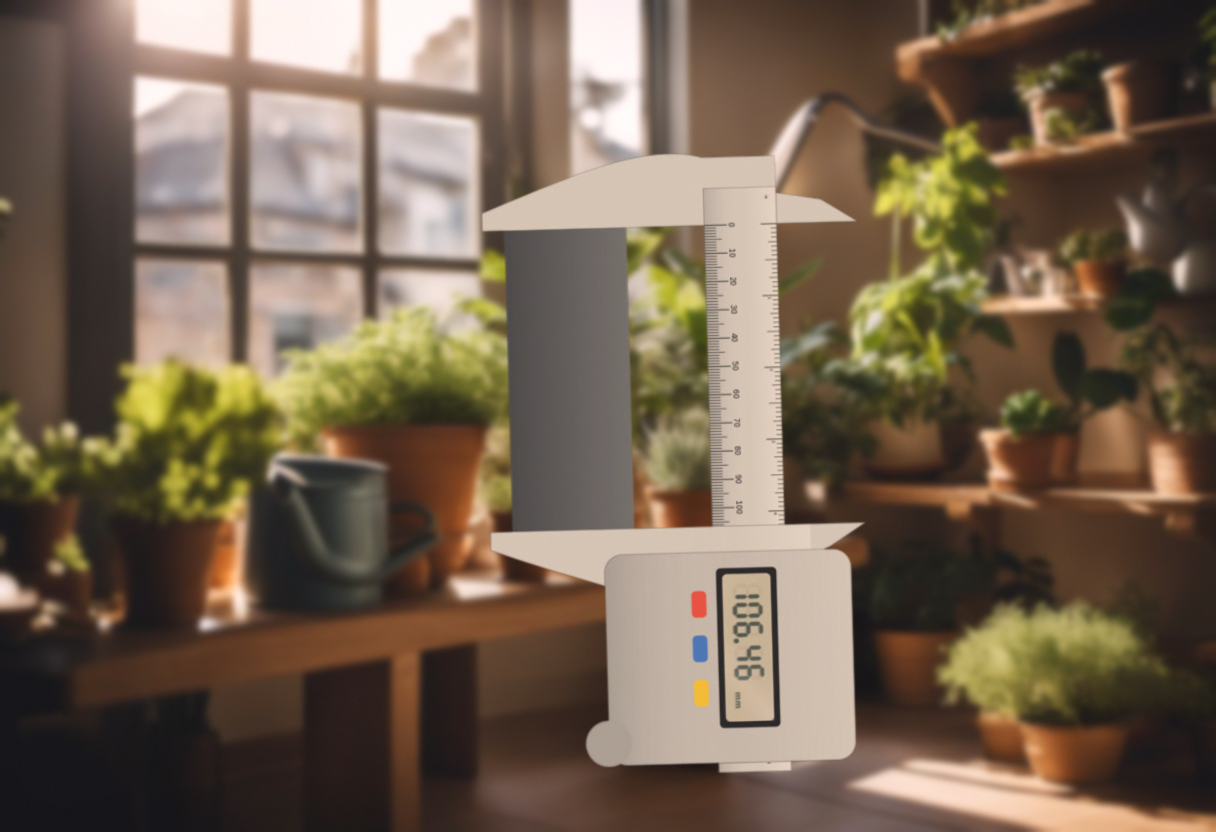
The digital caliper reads 106.46 mm
